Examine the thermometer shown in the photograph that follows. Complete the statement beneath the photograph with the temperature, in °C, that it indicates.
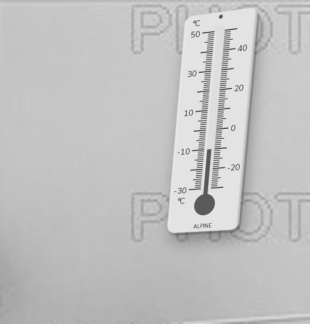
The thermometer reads -10 °C
